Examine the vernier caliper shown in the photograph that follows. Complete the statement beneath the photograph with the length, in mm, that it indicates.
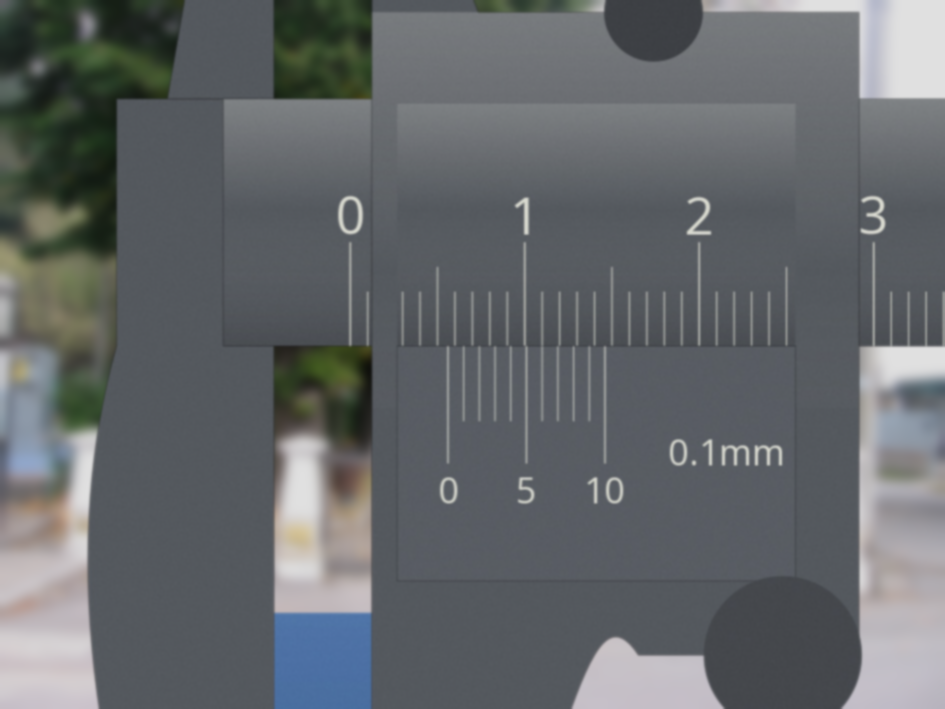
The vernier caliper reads 5.6 mm
